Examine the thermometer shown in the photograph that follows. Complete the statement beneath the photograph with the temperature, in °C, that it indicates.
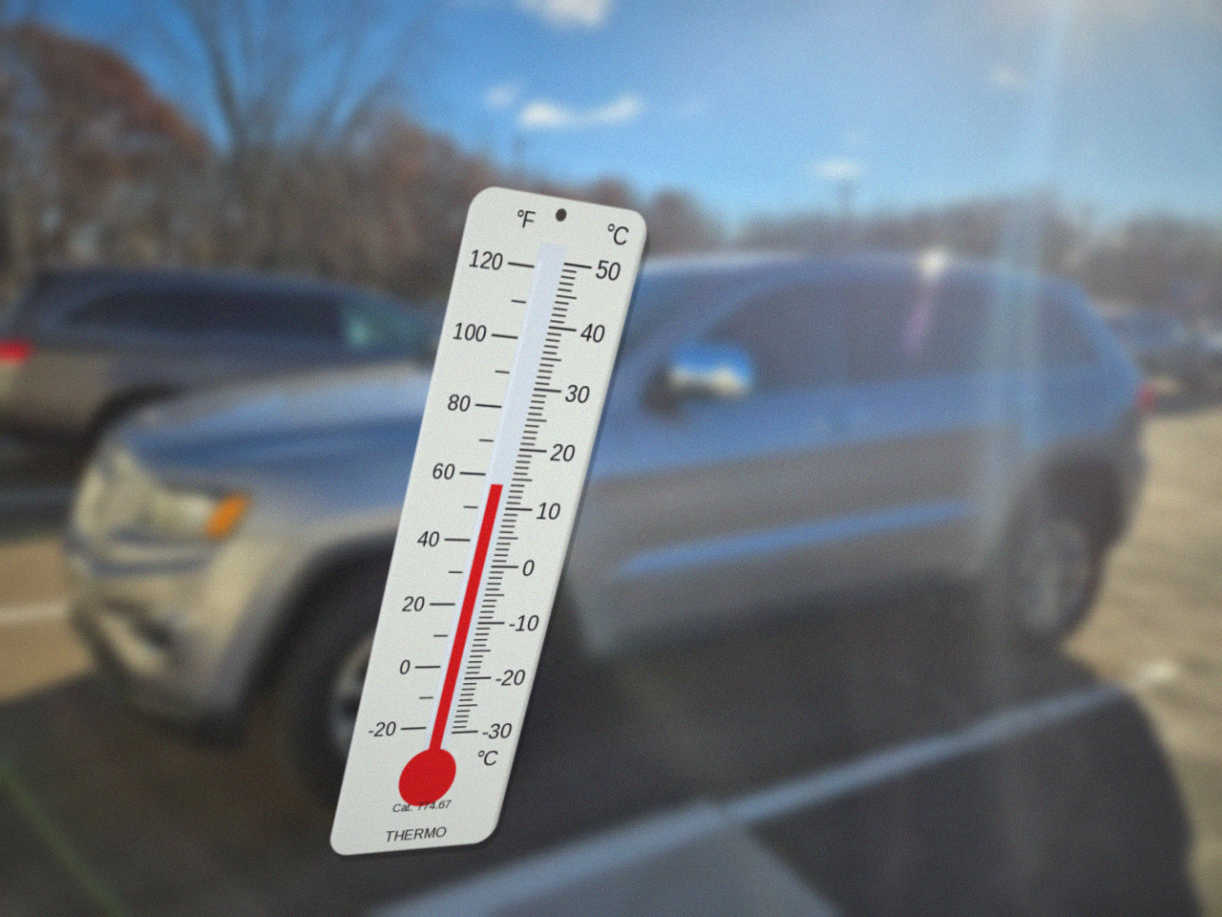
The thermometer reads 14 °C
